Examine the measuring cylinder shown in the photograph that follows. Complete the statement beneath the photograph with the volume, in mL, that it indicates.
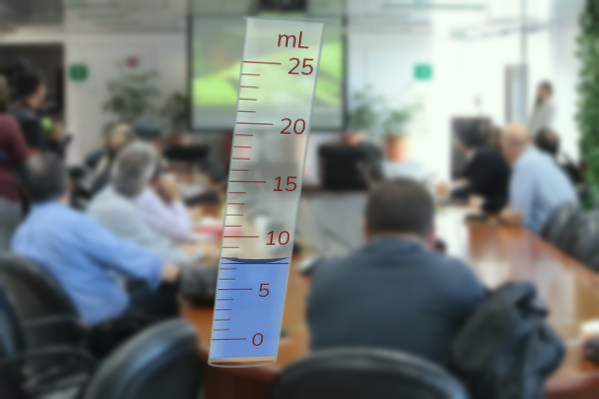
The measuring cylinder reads 7.5 mL
